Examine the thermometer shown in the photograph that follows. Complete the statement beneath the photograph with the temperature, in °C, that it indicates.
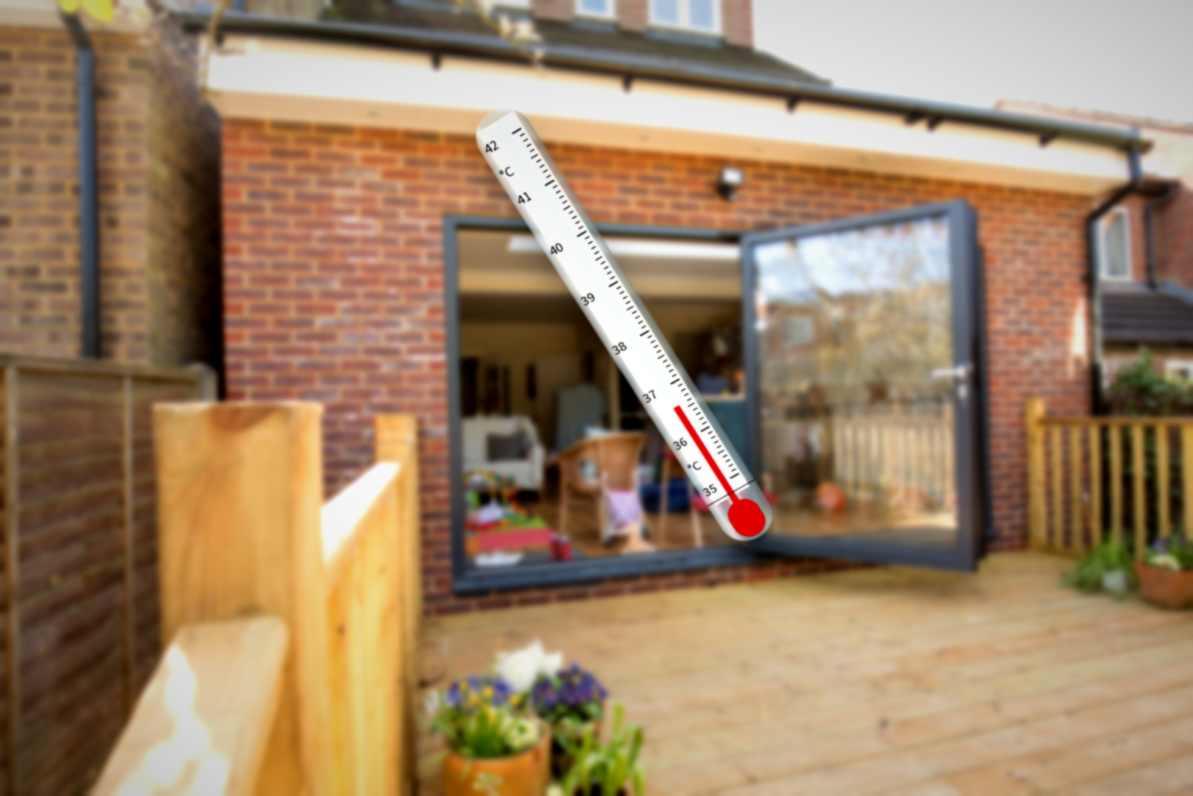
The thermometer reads 36.6 °C
